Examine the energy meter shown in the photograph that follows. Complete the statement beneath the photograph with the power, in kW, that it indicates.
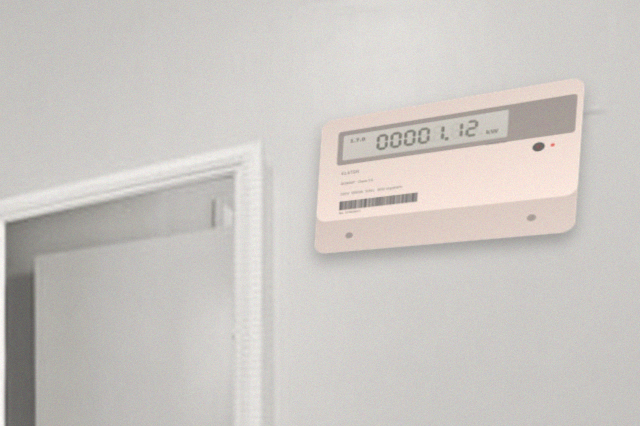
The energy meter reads 1.12 kW
